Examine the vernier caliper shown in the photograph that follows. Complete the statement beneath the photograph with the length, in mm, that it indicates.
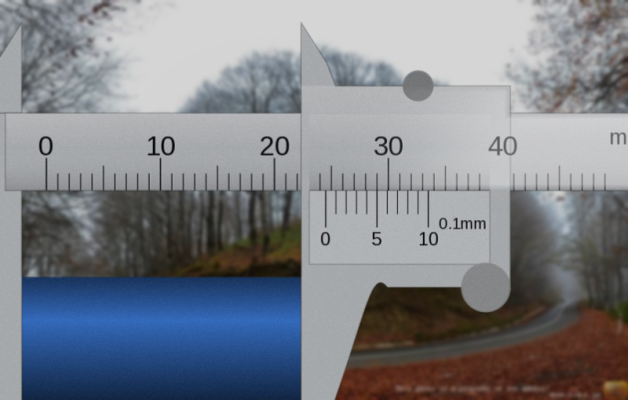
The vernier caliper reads 24.5 mm
